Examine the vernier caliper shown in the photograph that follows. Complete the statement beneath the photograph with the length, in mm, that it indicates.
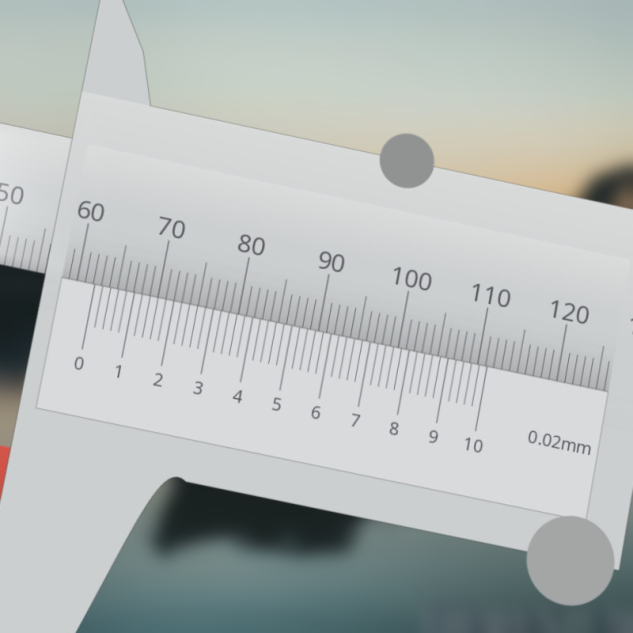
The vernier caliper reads 62.2 mm
